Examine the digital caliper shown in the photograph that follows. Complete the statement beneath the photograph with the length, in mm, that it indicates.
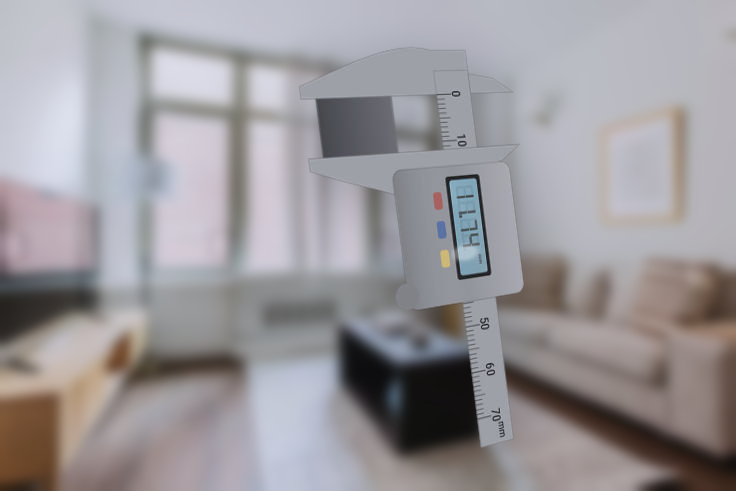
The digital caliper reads 11.74 mm
